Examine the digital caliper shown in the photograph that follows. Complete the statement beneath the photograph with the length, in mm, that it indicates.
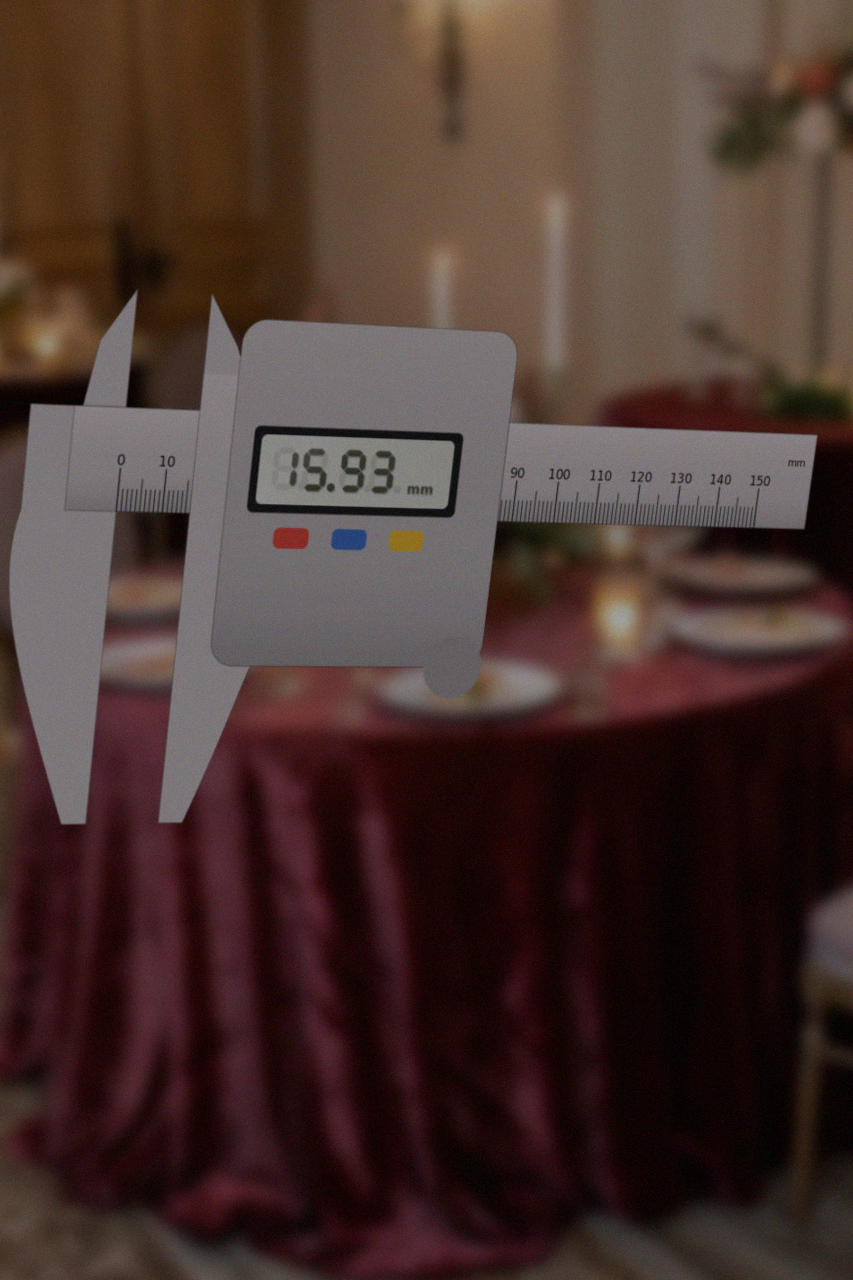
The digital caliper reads 15.93 mm
